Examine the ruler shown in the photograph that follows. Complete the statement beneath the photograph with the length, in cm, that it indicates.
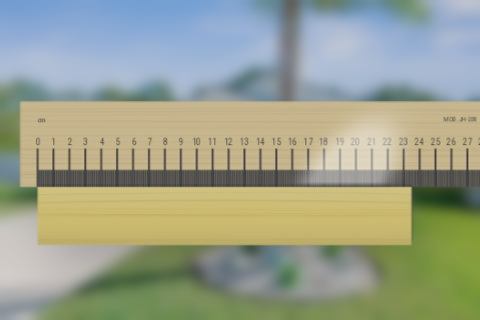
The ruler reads 23.5 cm
